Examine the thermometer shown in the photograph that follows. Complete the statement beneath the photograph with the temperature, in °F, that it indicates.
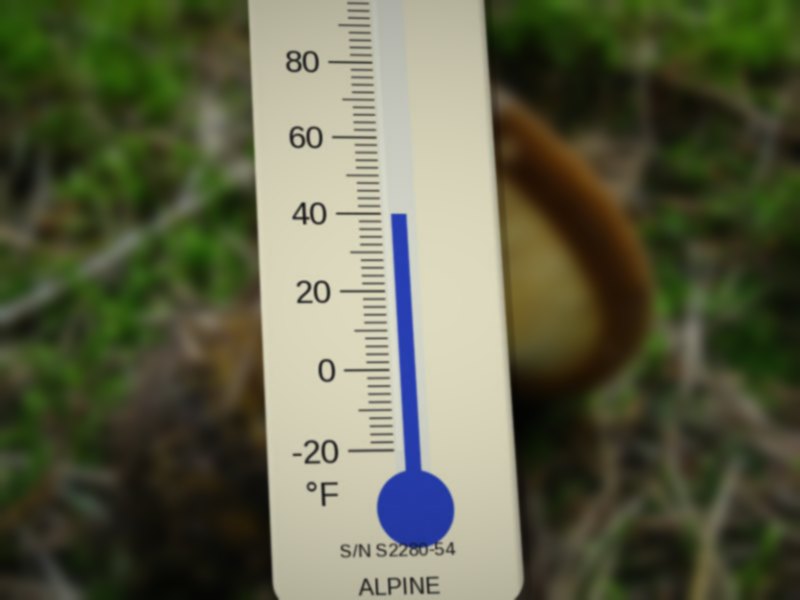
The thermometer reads 40 °F
